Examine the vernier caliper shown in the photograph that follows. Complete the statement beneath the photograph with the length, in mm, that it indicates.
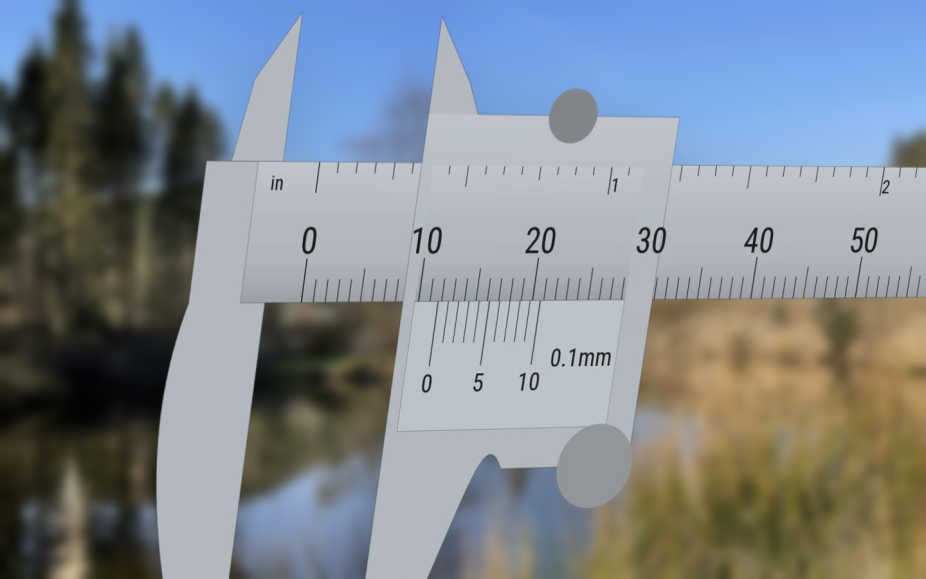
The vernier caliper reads 11.7 mm
